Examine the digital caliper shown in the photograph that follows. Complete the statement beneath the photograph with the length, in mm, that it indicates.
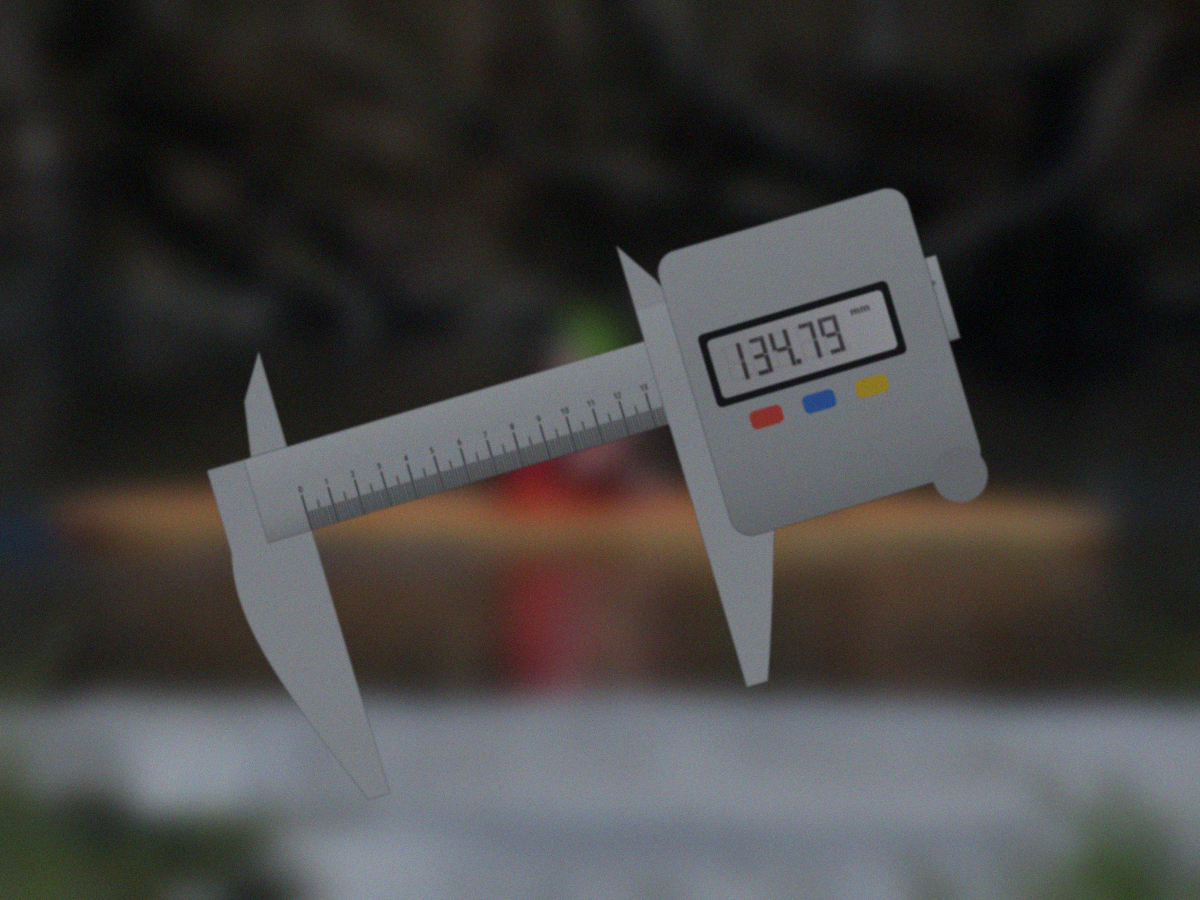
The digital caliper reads 134.79 mm
